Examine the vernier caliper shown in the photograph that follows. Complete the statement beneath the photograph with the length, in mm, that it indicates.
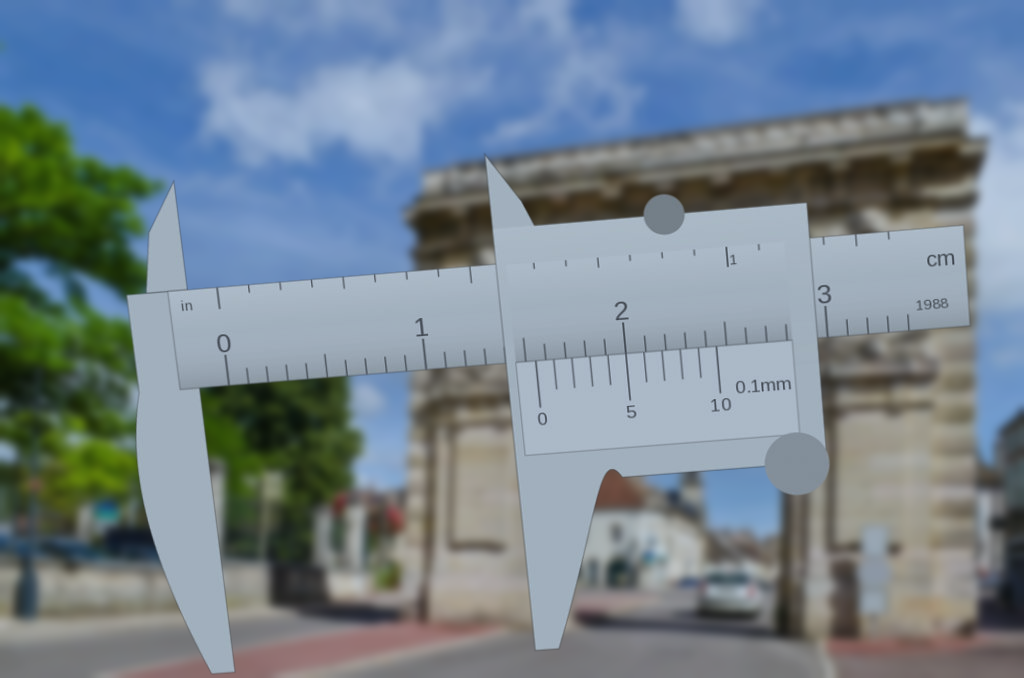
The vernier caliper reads 15.5 mm
